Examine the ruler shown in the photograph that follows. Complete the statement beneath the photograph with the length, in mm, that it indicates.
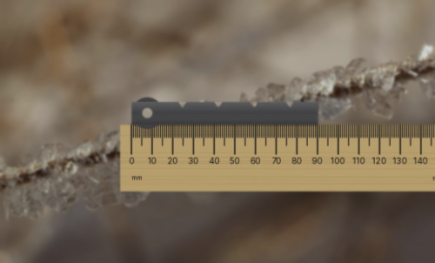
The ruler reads 90 mm
